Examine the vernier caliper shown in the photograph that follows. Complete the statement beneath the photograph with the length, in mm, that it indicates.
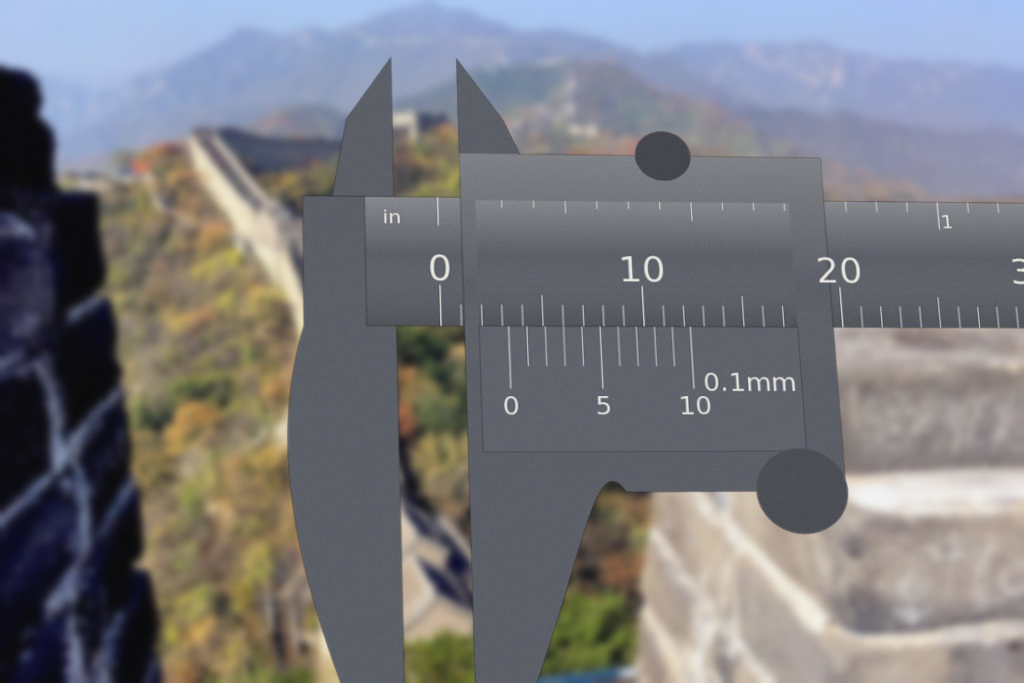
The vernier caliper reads 3.3 mm
